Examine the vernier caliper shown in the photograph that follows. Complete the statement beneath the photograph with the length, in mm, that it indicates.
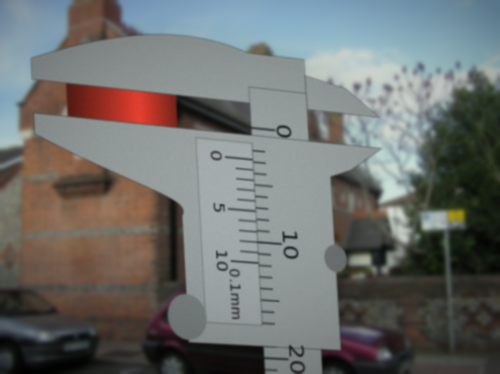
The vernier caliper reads 2.8 mm
